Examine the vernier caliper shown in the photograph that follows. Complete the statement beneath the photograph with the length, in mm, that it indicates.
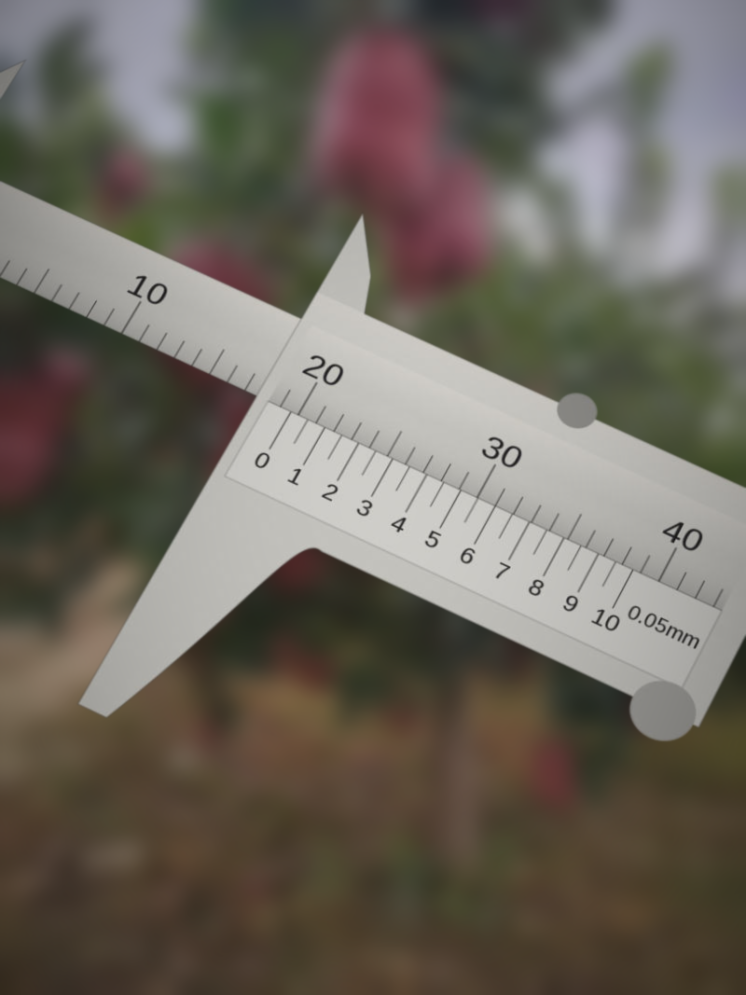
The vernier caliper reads 19.6 mm
